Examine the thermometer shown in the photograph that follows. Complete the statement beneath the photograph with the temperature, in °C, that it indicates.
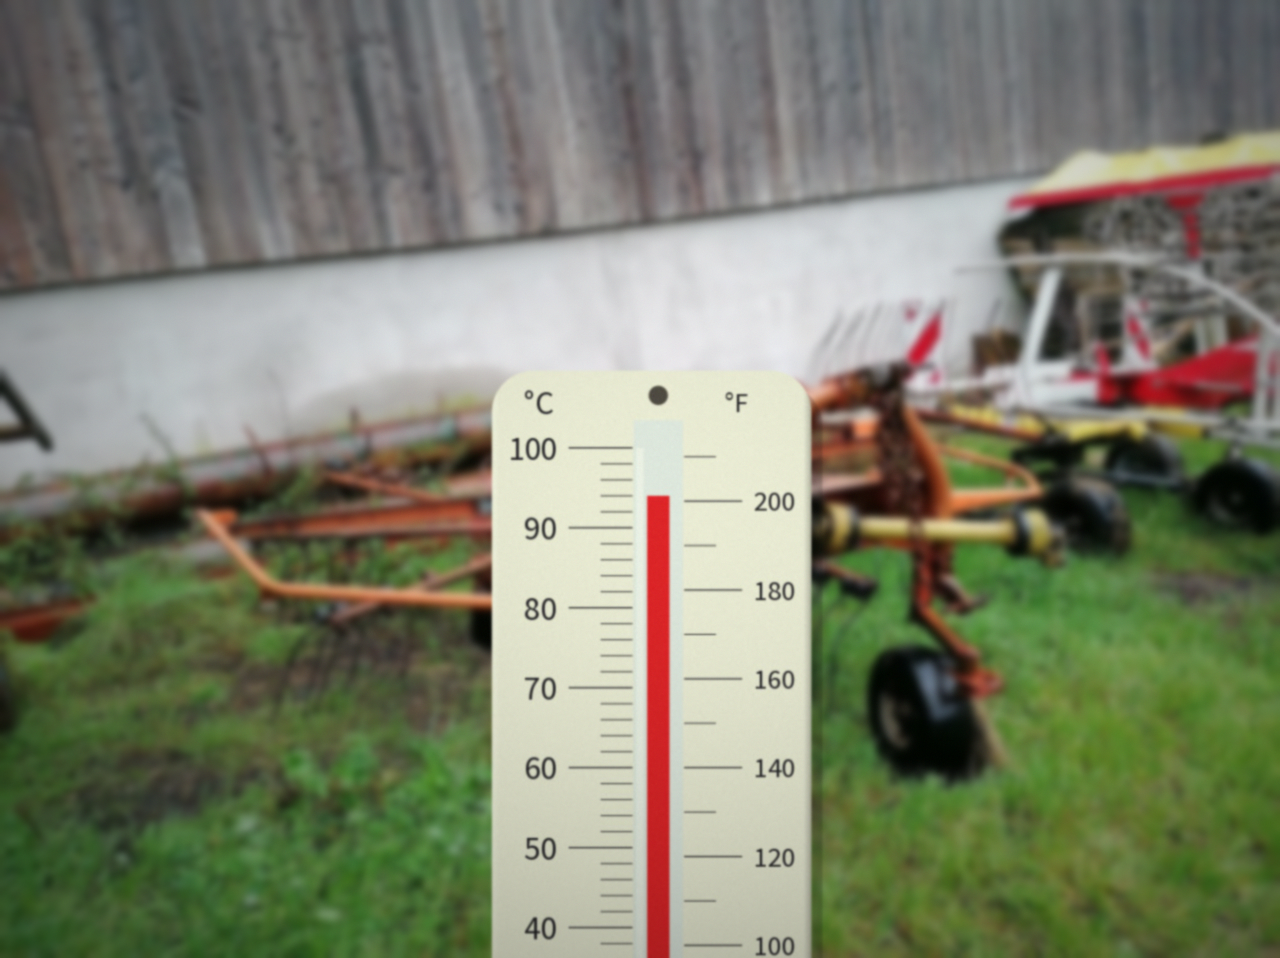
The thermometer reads 94 °C
